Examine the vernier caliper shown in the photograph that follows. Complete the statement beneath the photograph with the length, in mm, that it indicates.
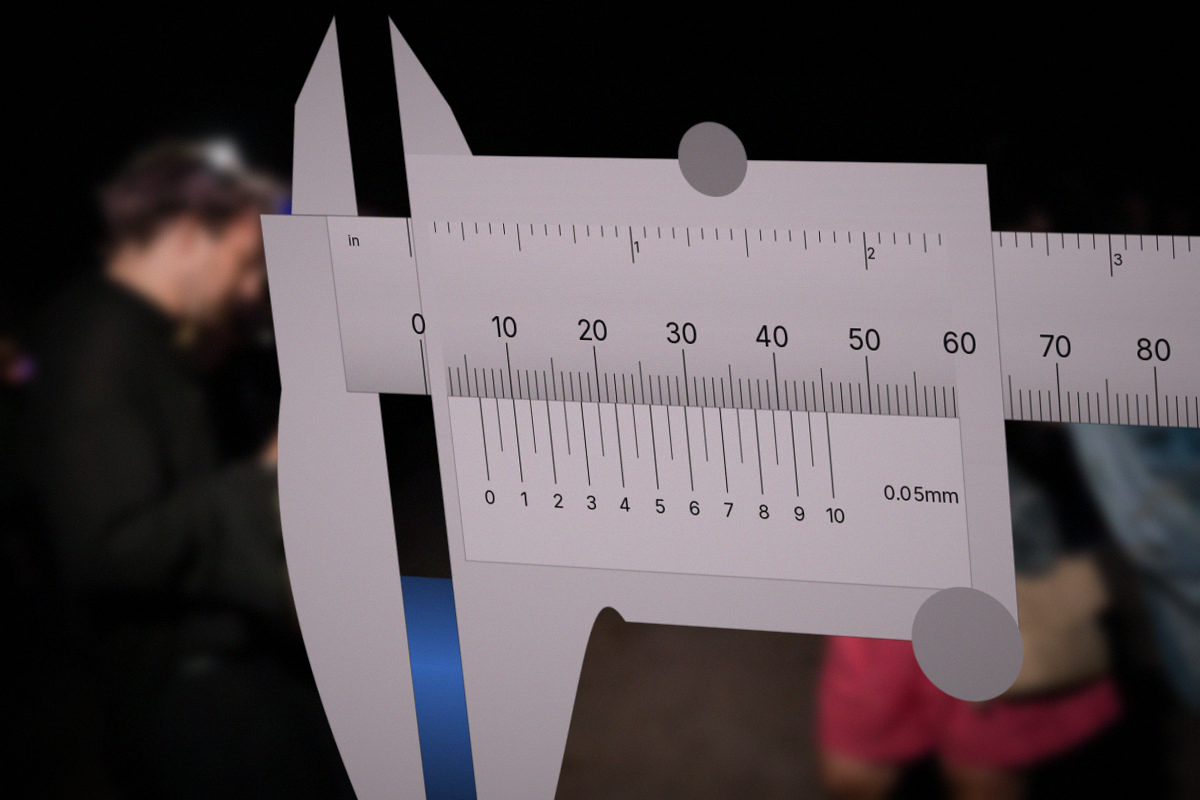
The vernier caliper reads 6.2 mm
